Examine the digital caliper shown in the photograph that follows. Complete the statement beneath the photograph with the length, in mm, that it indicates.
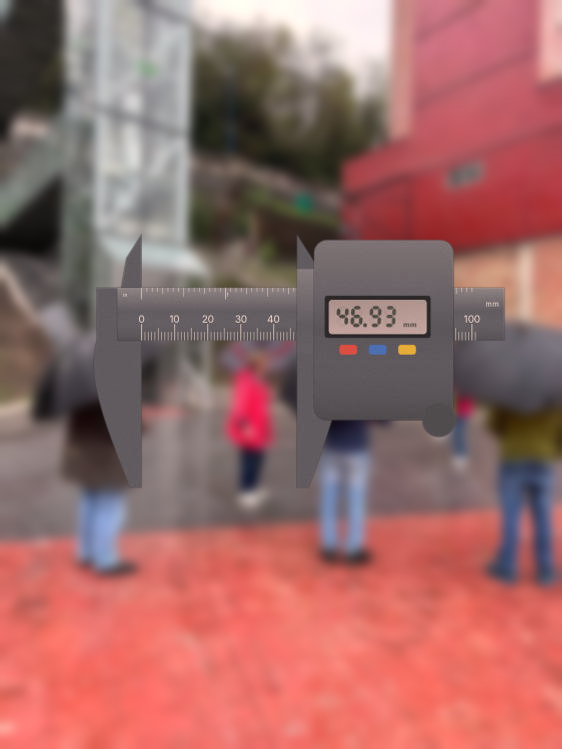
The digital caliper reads 46.93 mm
